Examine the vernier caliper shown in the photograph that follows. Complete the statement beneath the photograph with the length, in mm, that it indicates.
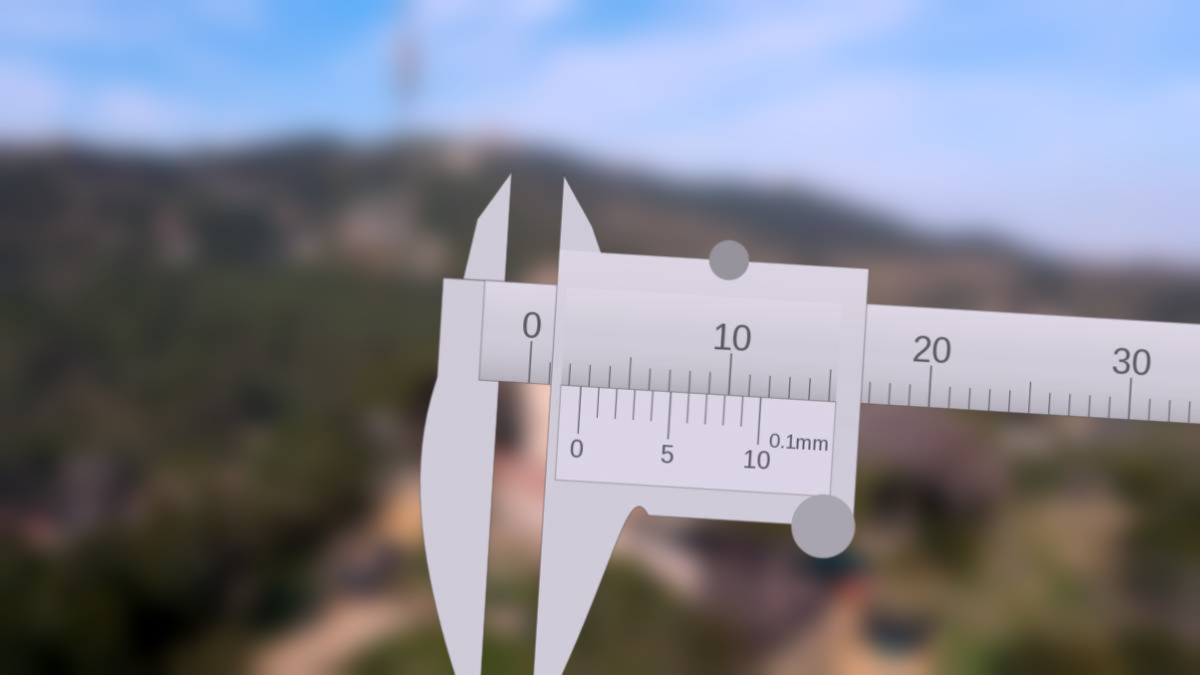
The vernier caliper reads 2.6 mm
